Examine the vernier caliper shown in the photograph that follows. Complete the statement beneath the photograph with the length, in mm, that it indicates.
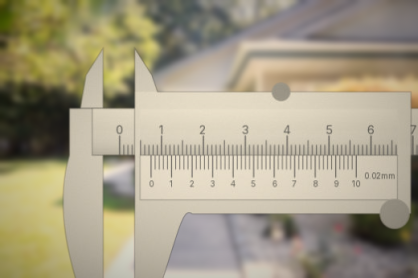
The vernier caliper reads 7.5 mm
